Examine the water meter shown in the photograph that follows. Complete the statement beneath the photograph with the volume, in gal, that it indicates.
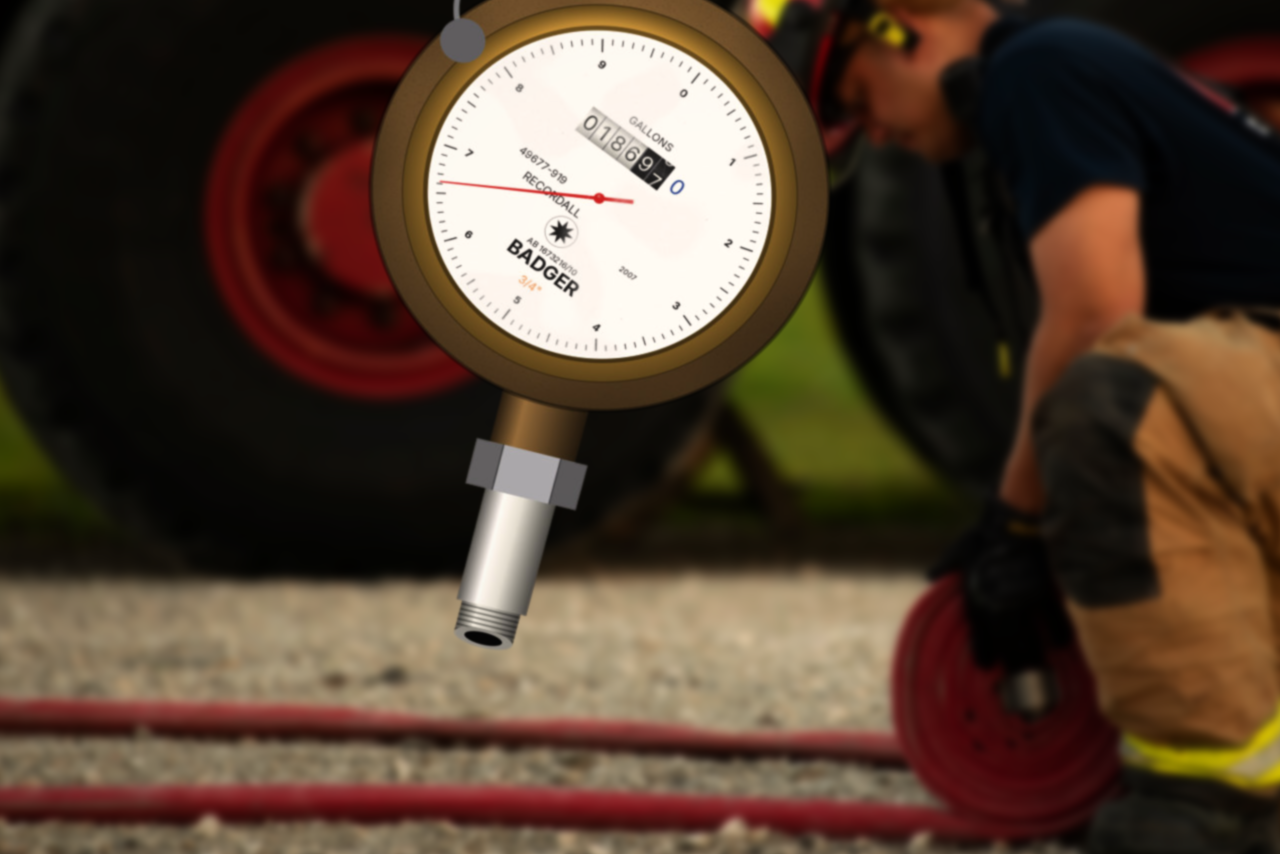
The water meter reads 186966.6 gal
